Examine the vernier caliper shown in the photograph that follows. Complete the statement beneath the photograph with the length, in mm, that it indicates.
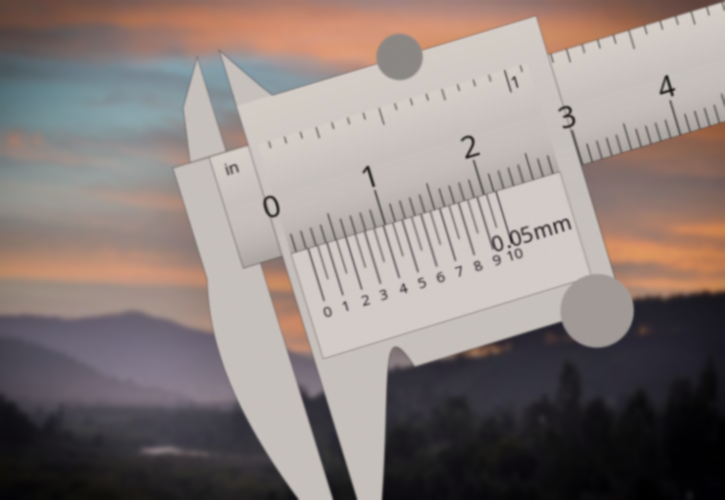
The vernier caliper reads 2.2 mm
